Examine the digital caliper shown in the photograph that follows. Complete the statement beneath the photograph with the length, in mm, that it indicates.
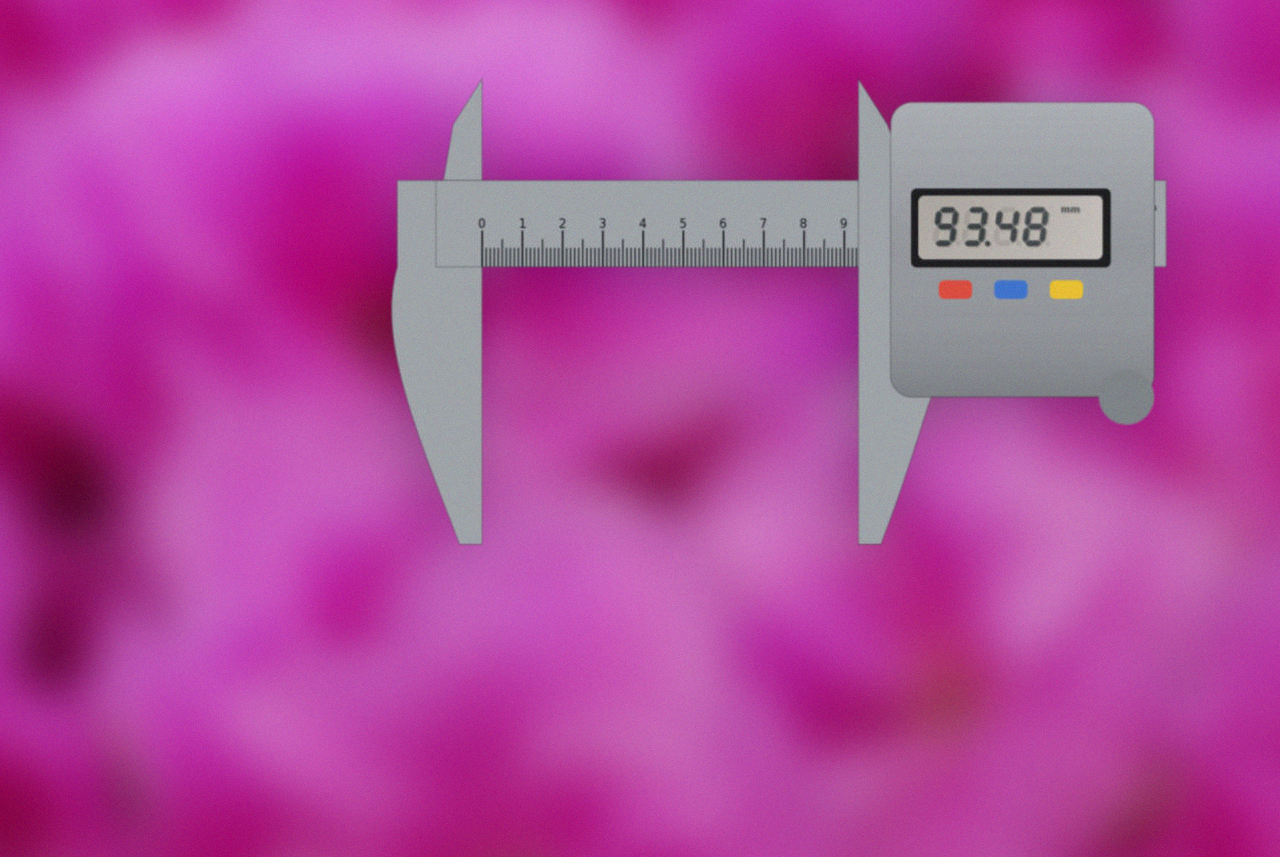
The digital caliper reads 93.48 mm
